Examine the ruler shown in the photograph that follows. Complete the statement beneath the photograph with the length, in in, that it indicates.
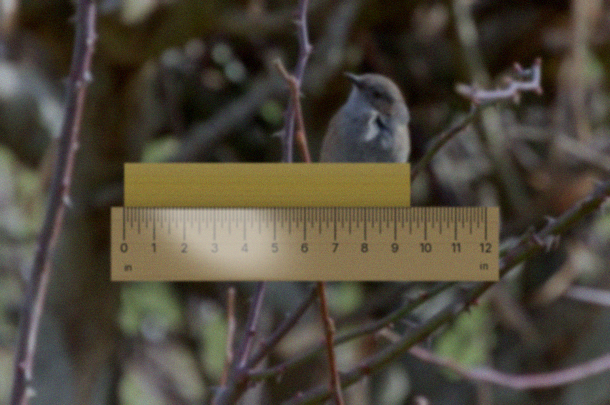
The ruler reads 9.5 in
